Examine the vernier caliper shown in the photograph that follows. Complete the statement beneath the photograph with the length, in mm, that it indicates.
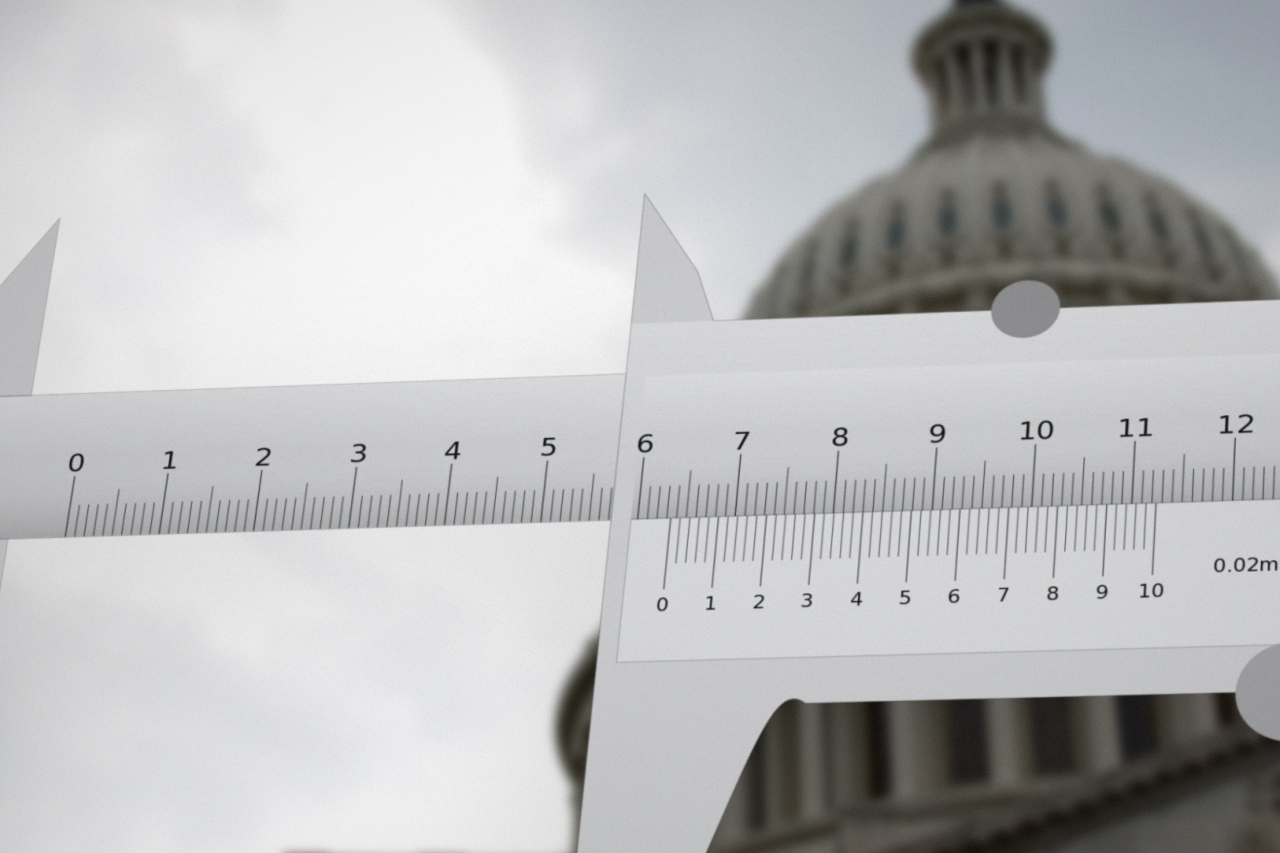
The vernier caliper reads 63.4 mm
